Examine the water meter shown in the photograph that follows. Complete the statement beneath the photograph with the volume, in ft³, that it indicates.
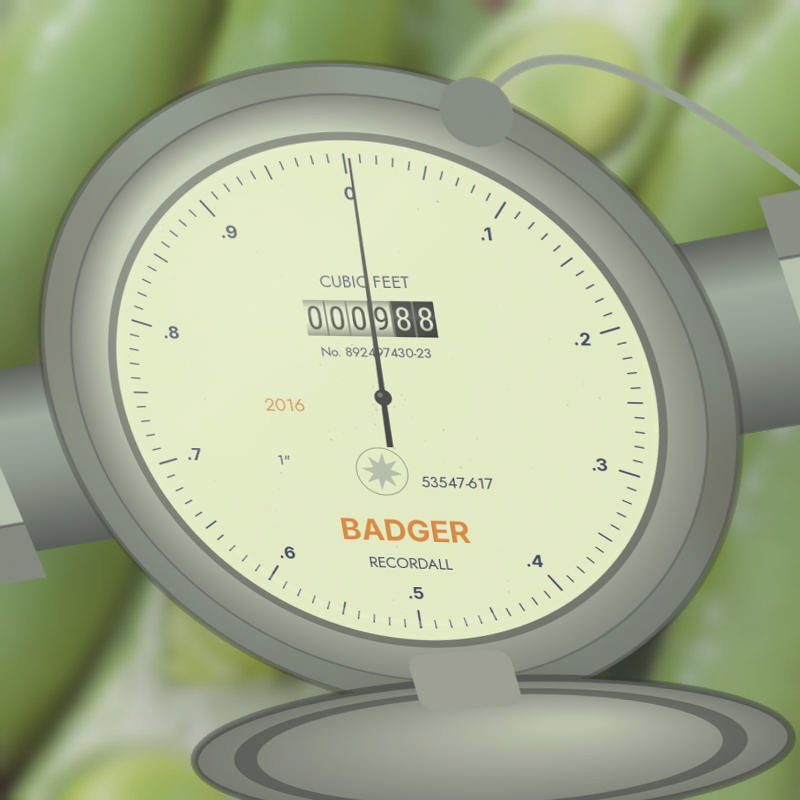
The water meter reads 988.00 ft³
